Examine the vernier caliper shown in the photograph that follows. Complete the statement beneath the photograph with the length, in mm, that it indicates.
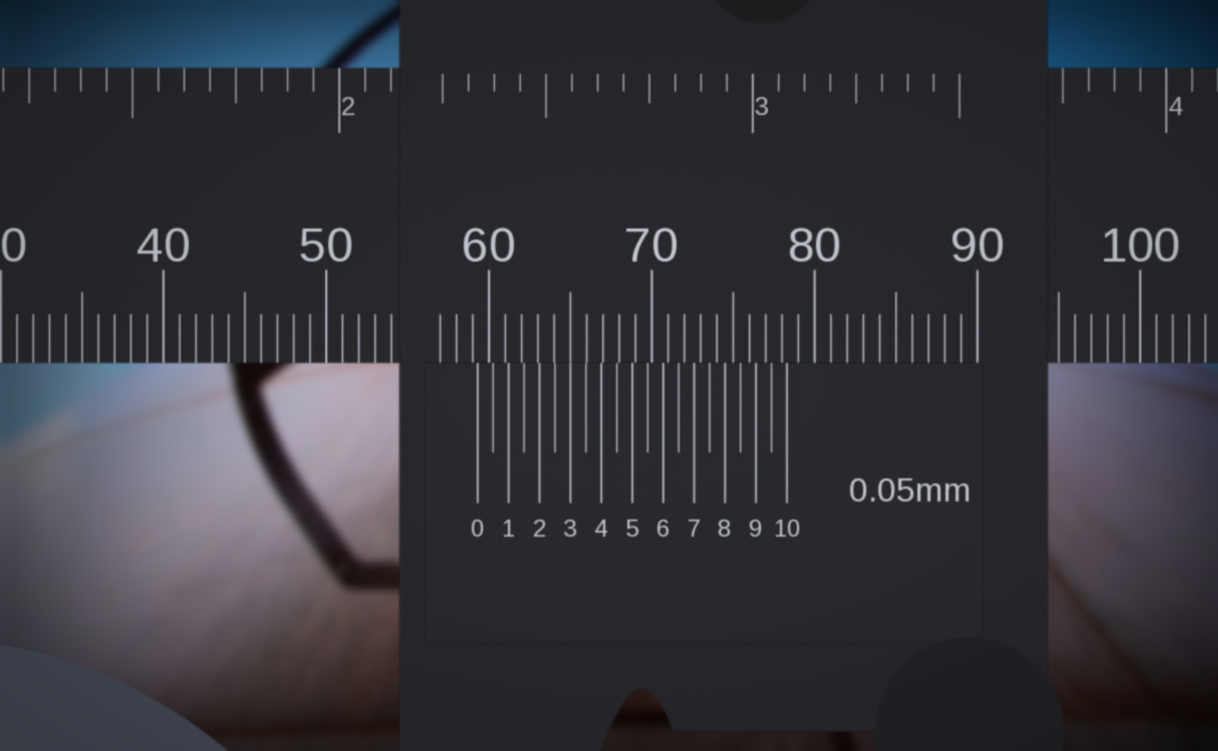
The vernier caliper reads 59.3 mm
